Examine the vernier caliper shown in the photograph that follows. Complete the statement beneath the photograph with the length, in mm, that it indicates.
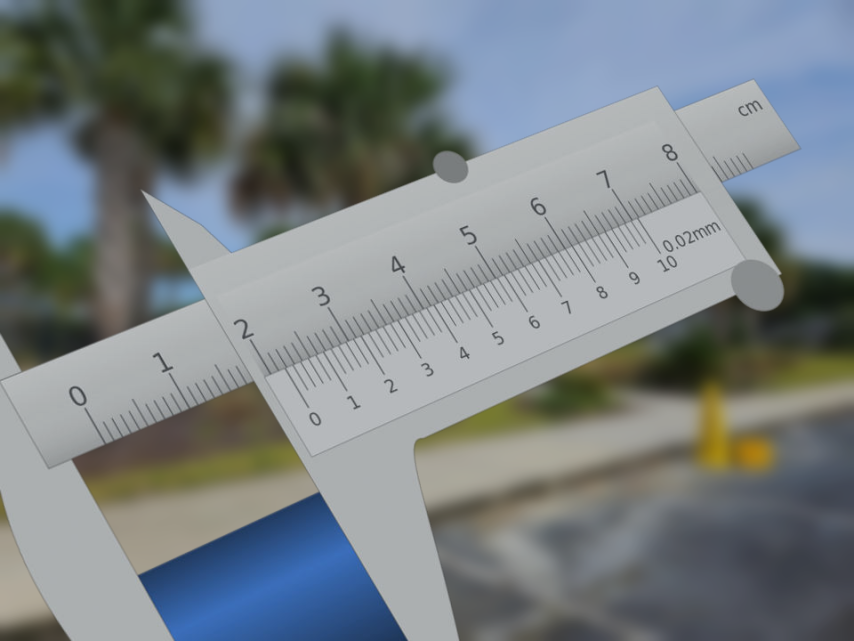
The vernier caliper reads 21.8 mm
